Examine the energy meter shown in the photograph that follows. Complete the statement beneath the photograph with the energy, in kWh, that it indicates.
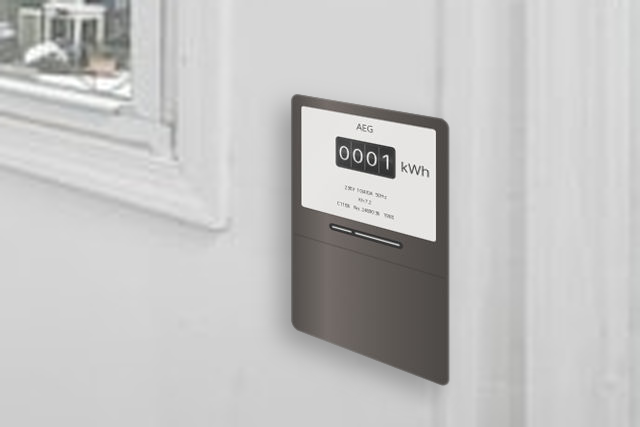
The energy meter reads 1 kWh
